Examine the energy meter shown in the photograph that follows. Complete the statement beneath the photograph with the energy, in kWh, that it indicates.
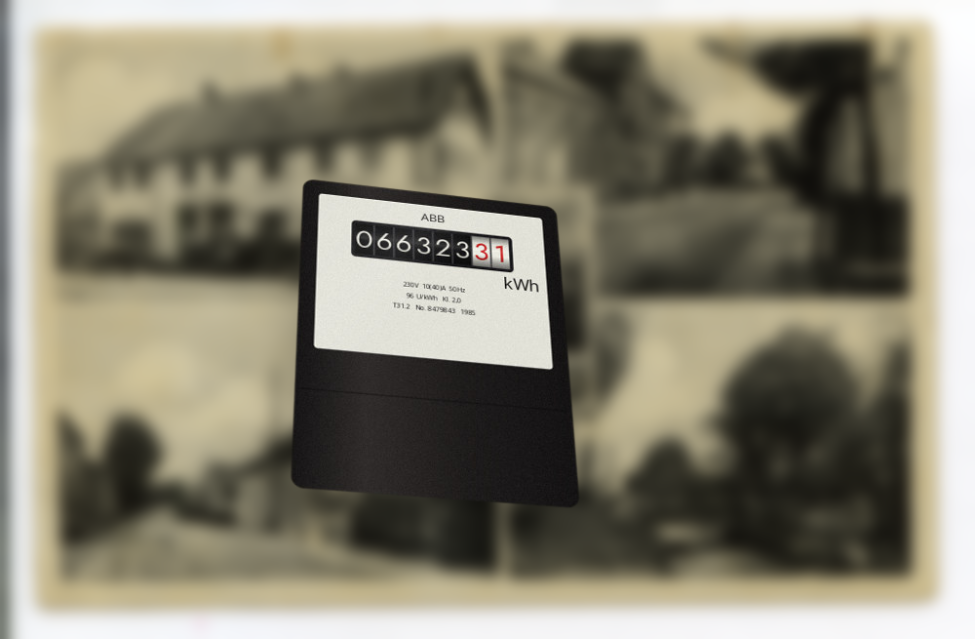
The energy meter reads 66323.31 kWh
